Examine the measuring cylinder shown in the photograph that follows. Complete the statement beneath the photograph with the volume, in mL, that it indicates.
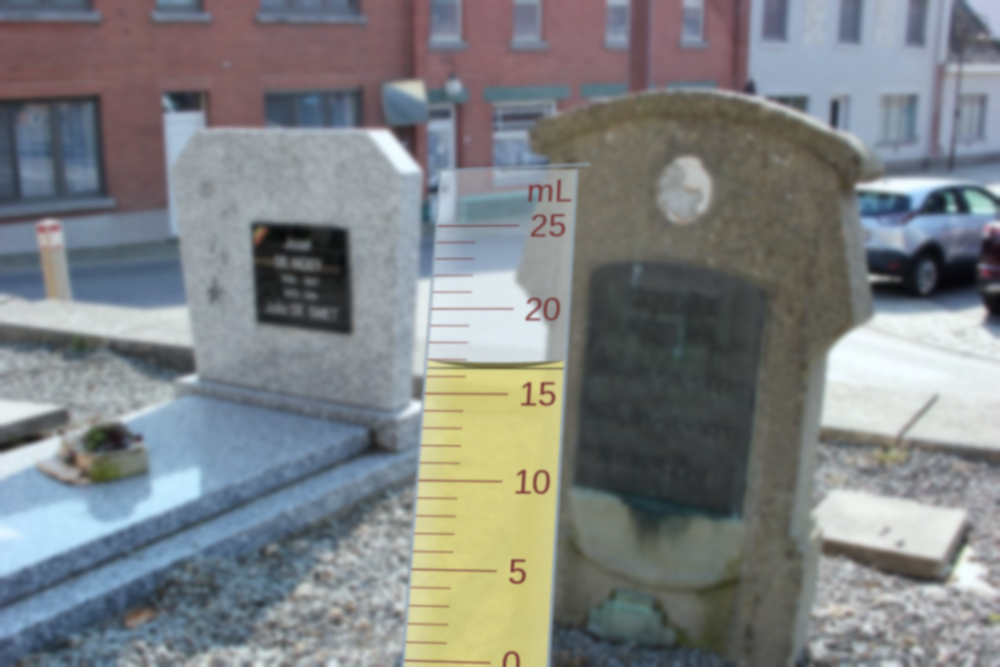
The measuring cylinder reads 16.5 mL
